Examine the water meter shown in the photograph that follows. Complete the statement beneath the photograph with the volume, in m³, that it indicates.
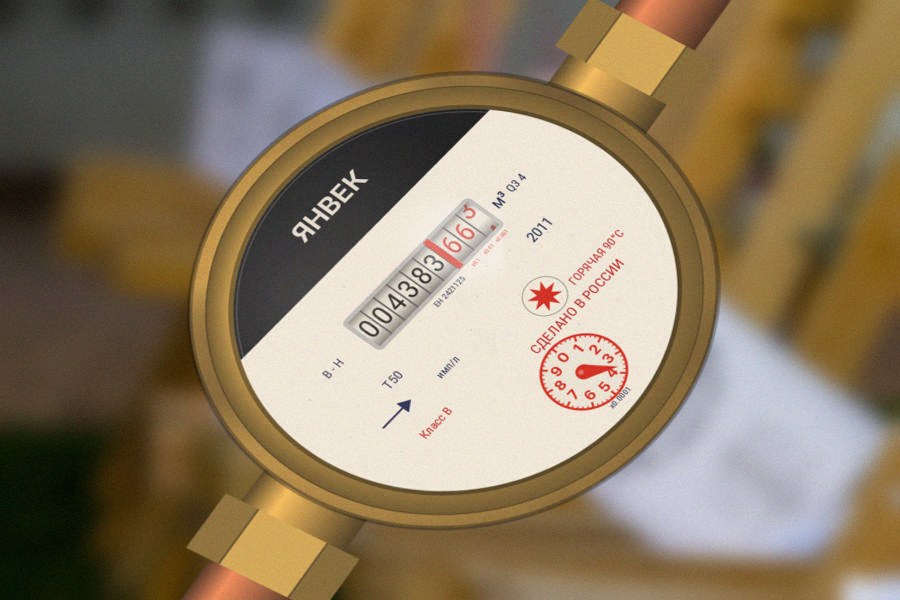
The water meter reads 4383.6633 m³
